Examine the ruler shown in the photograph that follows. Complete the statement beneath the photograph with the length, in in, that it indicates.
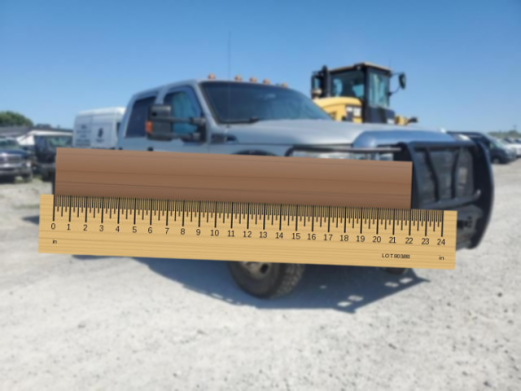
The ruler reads 22 in
